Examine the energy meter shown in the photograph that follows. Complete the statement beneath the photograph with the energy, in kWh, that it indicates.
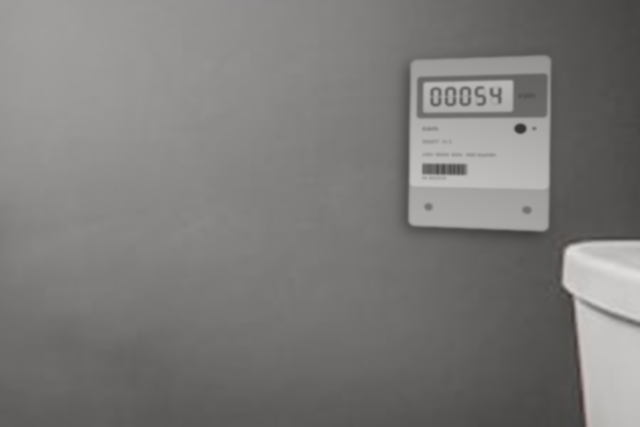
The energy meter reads 54 kWh
